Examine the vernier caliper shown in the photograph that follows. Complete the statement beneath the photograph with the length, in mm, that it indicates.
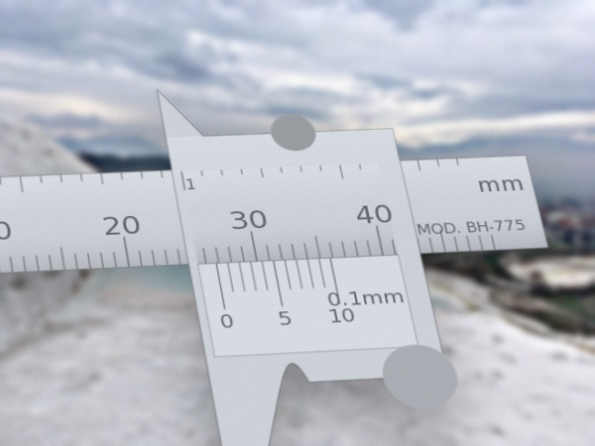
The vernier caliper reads 26.8 mm
